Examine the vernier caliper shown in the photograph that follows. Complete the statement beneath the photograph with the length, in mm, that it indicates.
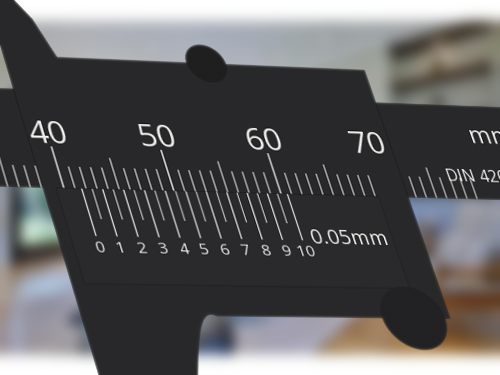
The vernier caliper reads 41.6 mm
